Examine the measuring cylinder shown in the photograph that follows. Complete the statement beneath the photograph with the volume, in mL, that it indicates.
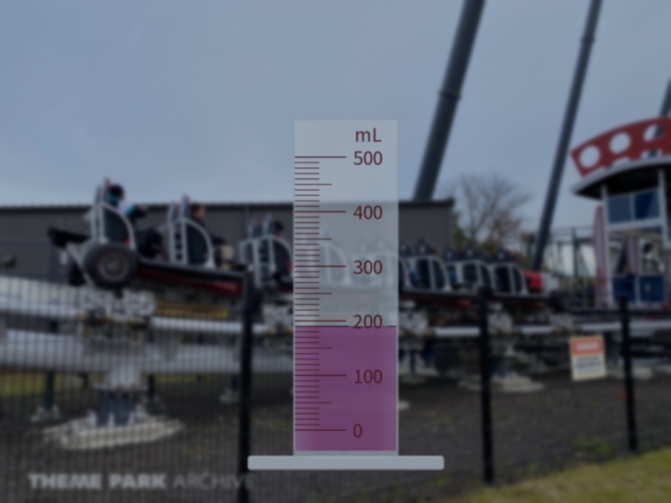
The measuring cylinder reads 190 mL
